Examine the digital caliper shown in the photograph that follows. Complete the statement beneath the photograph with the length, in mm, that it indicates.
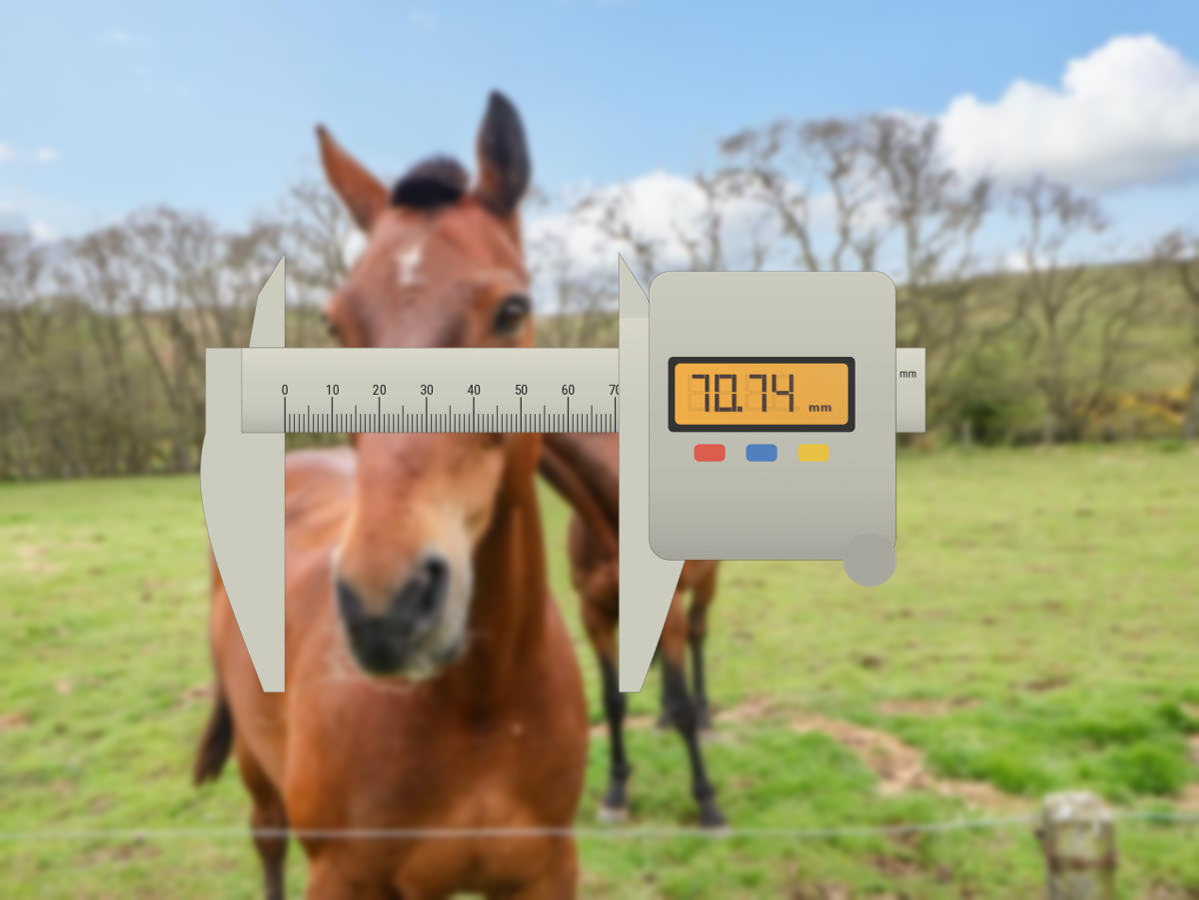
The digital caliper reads 70.74 mm
